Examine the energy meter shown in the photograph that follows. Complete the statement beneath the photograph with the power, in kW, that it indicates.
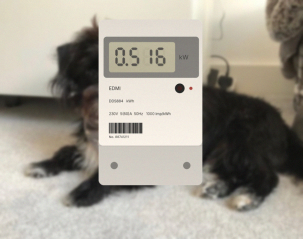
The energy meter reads 0.516 kW
